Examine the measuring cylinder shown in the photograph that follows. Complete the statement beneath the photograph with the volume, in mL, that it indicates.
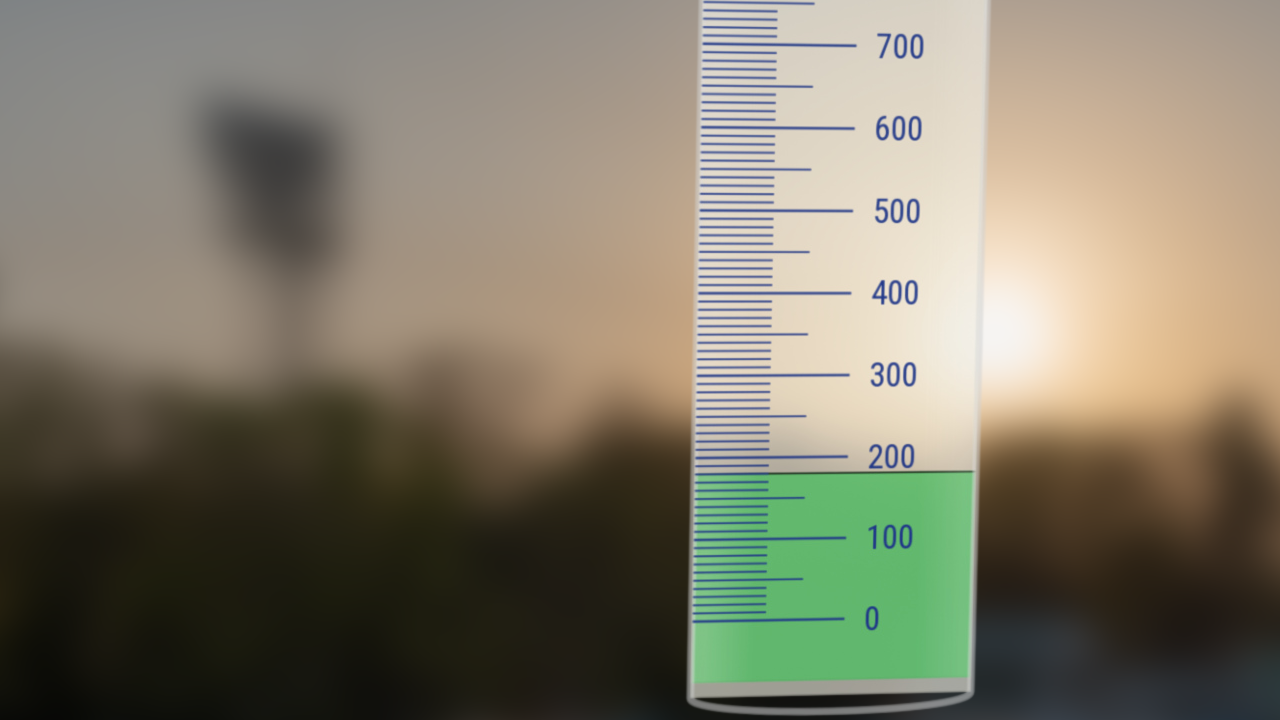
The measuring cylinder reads 180 mL
